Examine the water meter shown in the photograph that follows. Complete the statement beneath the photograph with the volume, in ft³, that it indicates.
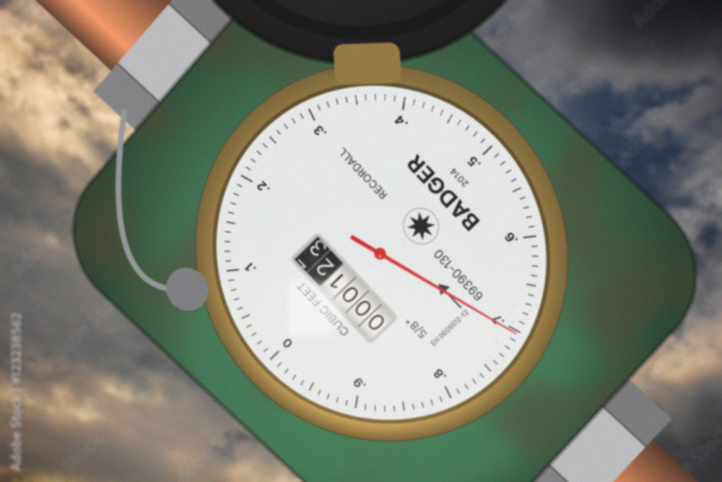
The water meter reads 122.70 ft³
